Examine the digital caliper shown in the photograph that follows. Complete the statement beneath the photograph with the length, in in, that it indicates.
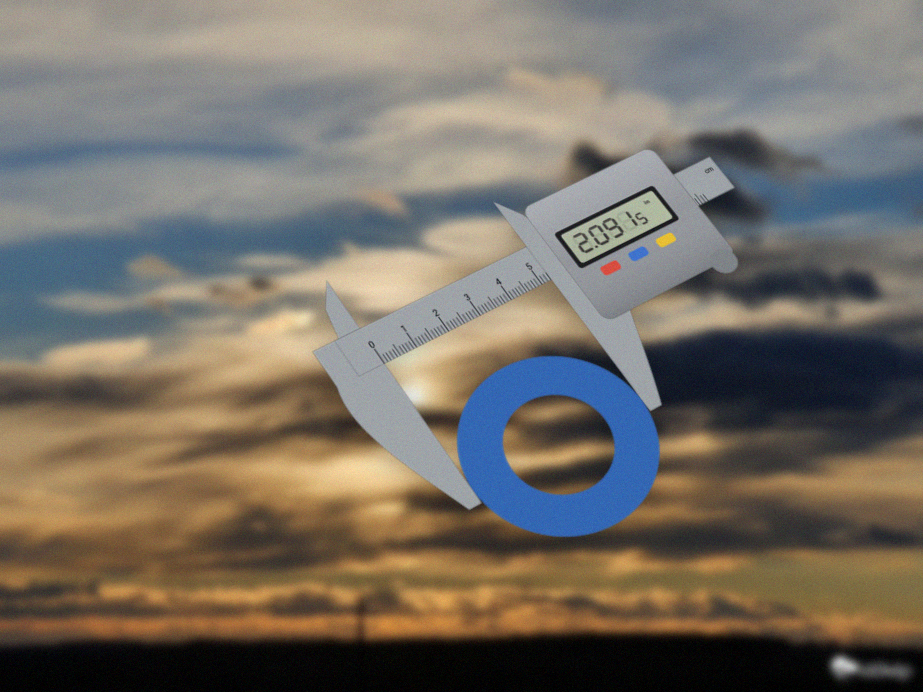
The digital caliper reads 2.0915 in
